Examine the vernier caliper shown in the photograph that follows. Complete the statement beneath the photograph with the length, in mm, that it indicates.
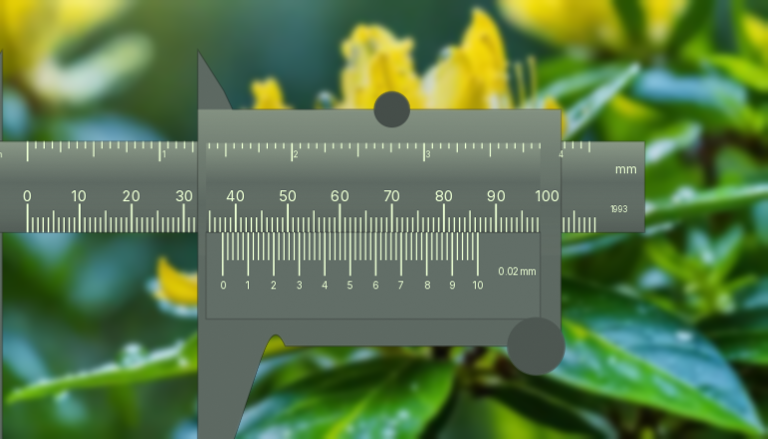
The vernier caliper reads 37.5 mm
